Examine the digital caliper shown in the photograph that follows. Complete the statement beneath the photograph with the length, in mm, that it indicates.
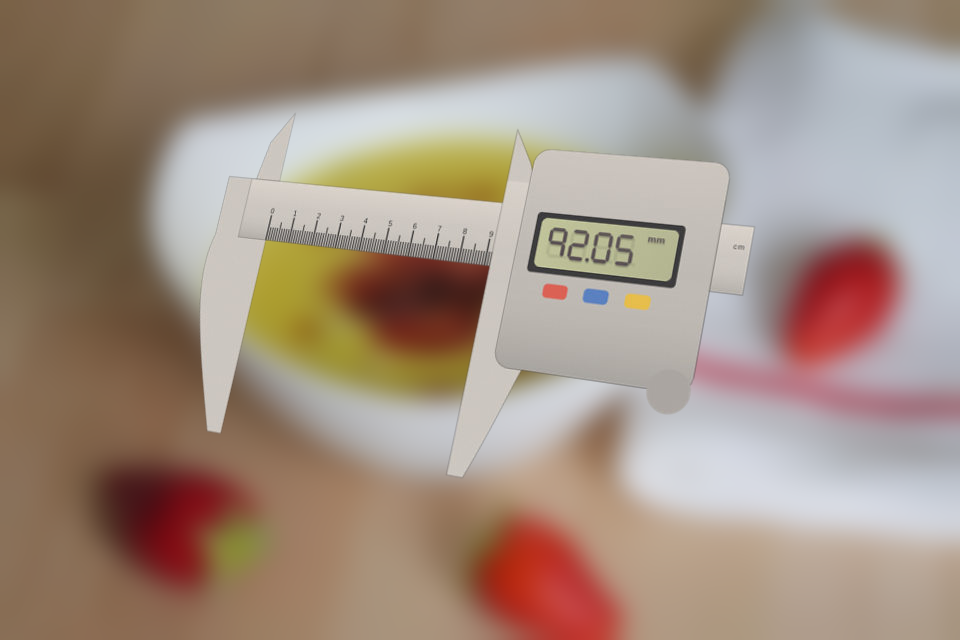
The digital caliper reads 92.05 mm
